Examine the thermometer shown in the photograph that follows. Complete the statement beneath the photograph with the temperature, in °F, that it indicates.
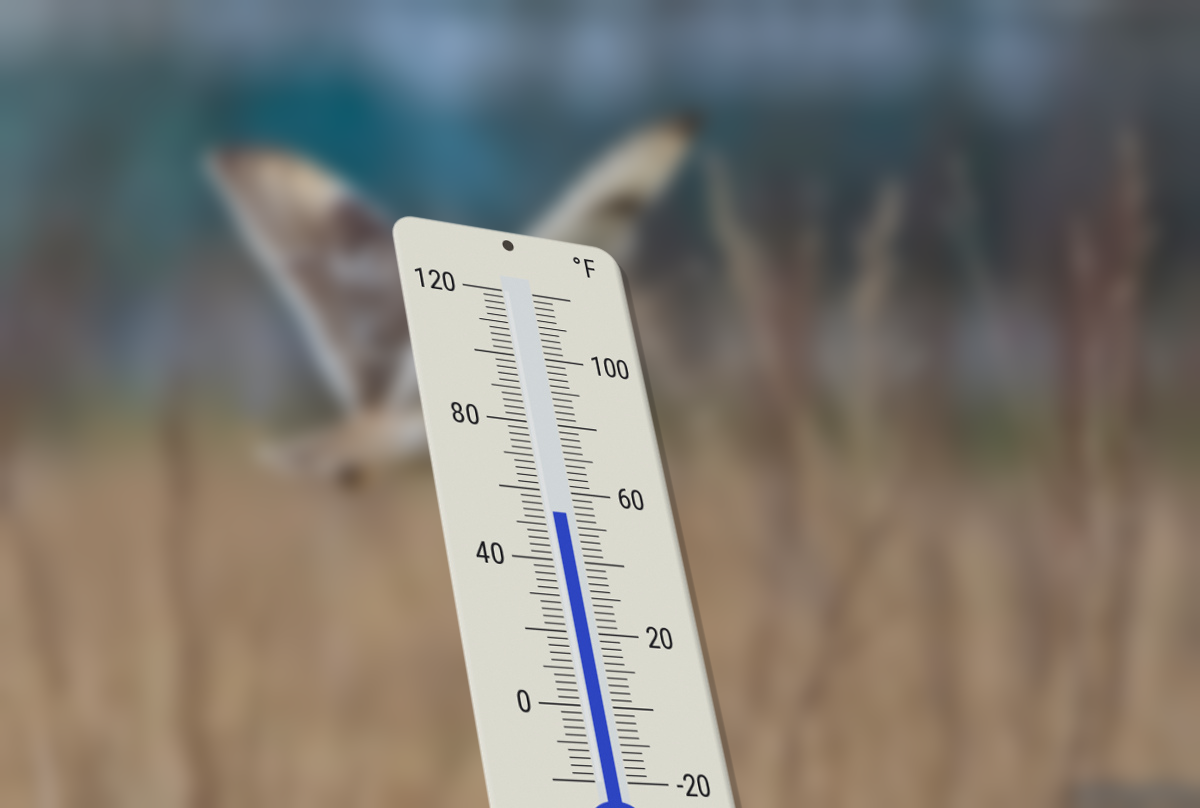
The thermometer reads 54 °F
